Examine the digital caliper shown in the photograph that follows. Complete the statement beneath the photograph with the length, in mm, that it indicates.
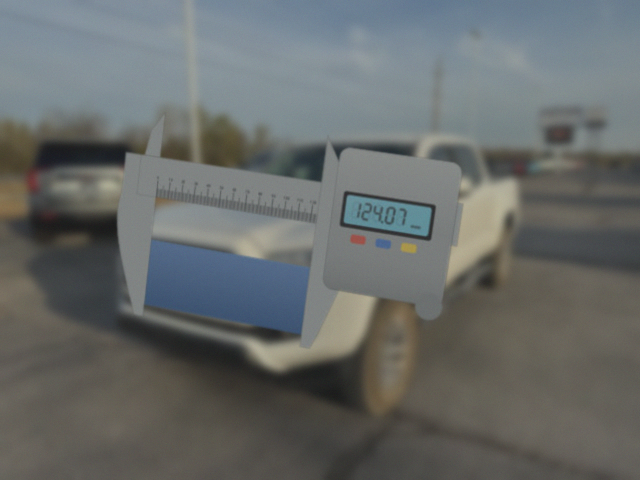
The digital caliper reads 124.07 mm
